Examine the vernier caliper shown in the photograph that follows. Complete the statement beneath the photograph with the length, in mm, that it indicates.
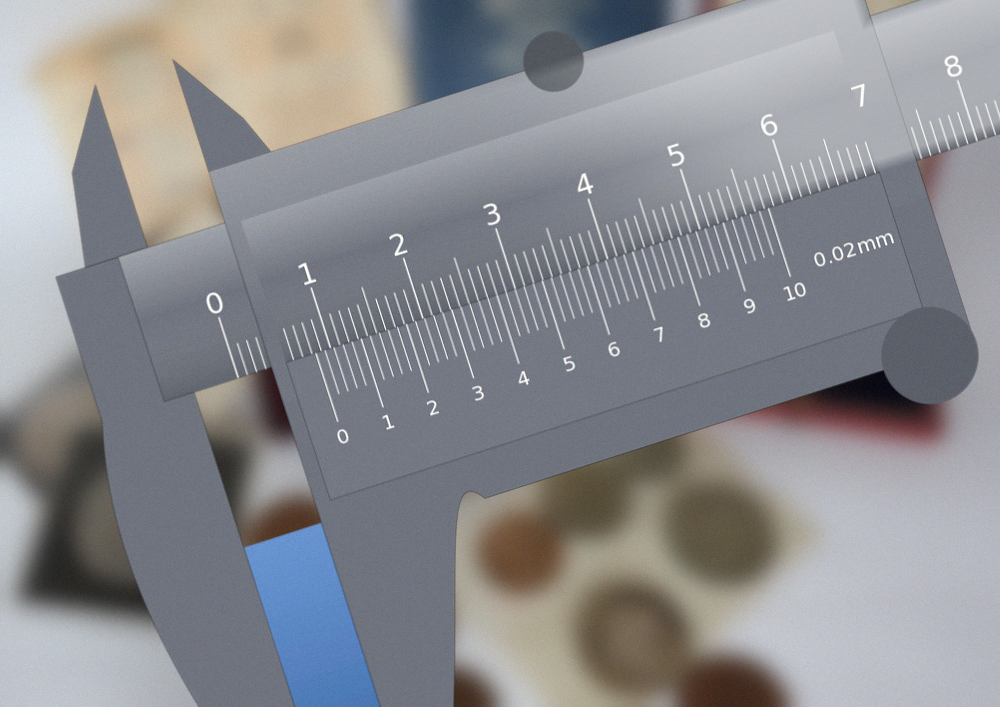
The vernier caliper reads 8.4 mm
